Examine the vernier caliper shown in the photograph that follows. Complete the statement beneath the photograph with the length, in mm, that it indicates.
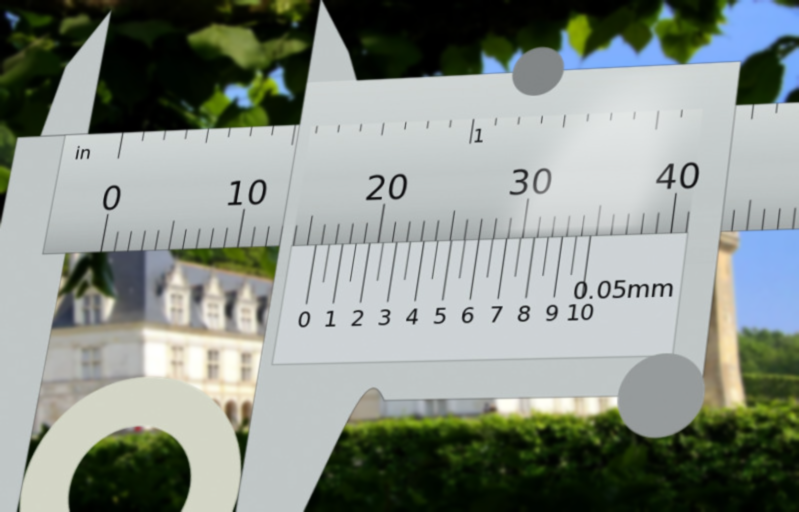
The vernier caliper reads 15.6 mm
